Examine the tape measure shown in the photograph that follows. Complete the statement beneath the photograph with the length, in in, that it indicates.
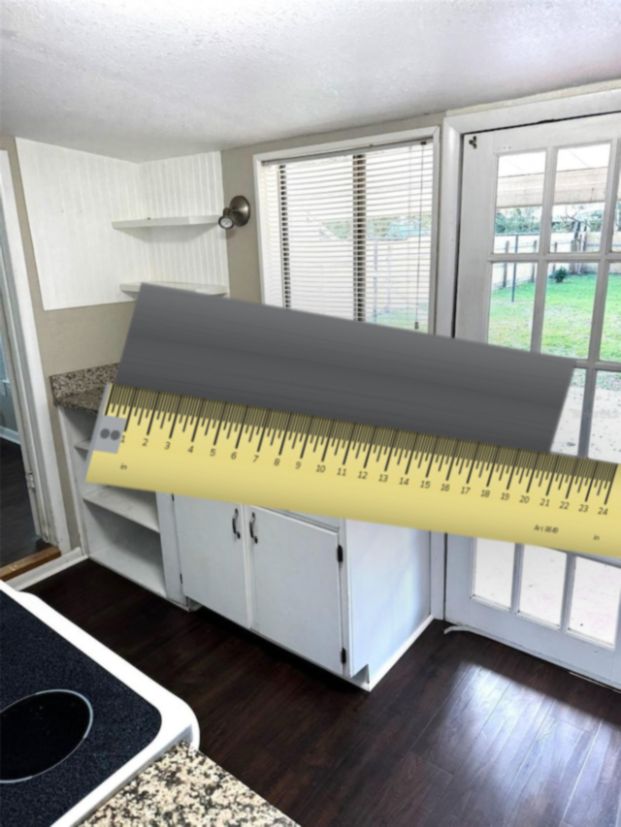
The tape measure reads 20.5 in
